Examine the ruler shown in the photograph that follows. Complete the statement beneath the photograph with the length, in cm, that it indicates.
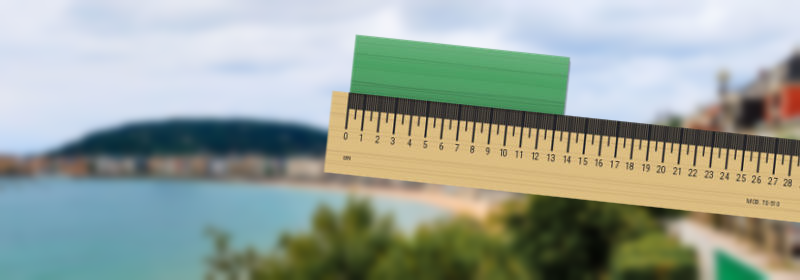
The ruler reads 13.5 cm
